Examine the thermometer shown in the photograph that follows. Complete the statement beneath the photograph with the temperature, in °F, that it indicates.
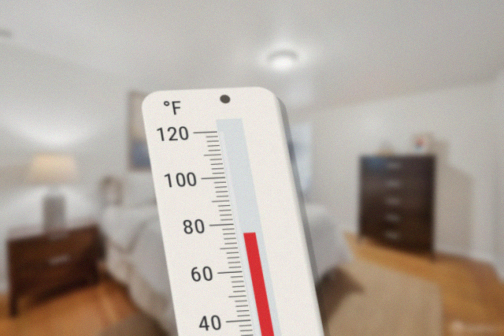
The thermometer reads 76 °F
